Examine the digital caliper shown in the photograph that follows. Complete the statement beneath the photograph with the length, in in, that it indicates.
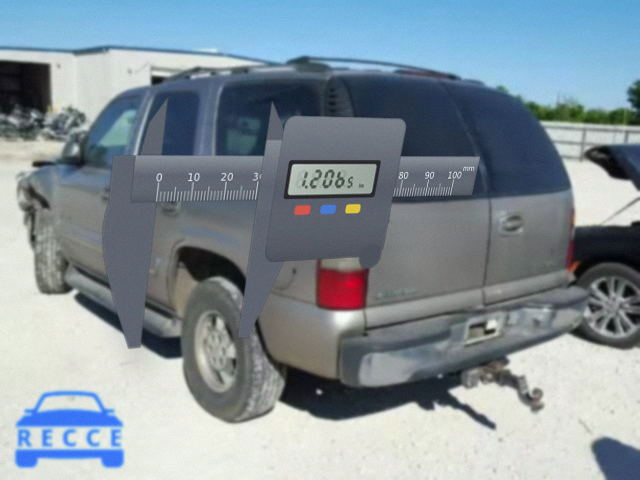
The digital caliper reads 1.2065 in
